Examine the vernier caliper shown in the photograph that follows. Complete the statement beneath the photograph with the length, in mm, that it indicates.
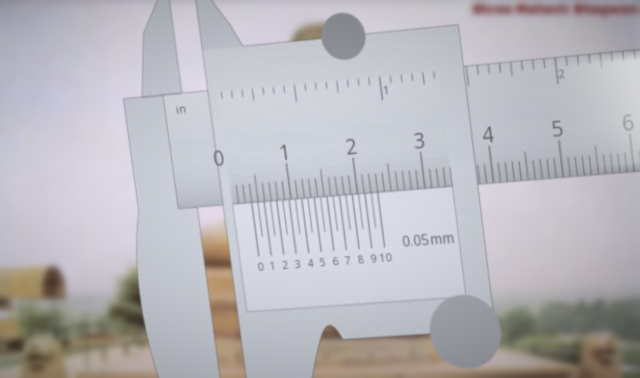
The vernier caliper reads 4.0 mm
